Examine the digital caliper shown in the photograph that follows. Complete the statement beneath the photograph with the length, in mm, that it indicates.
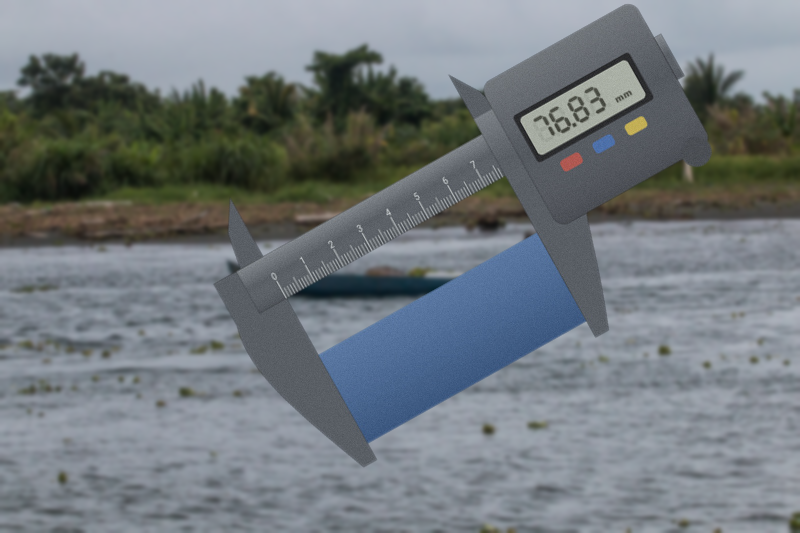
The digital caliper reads 76.83 mm
